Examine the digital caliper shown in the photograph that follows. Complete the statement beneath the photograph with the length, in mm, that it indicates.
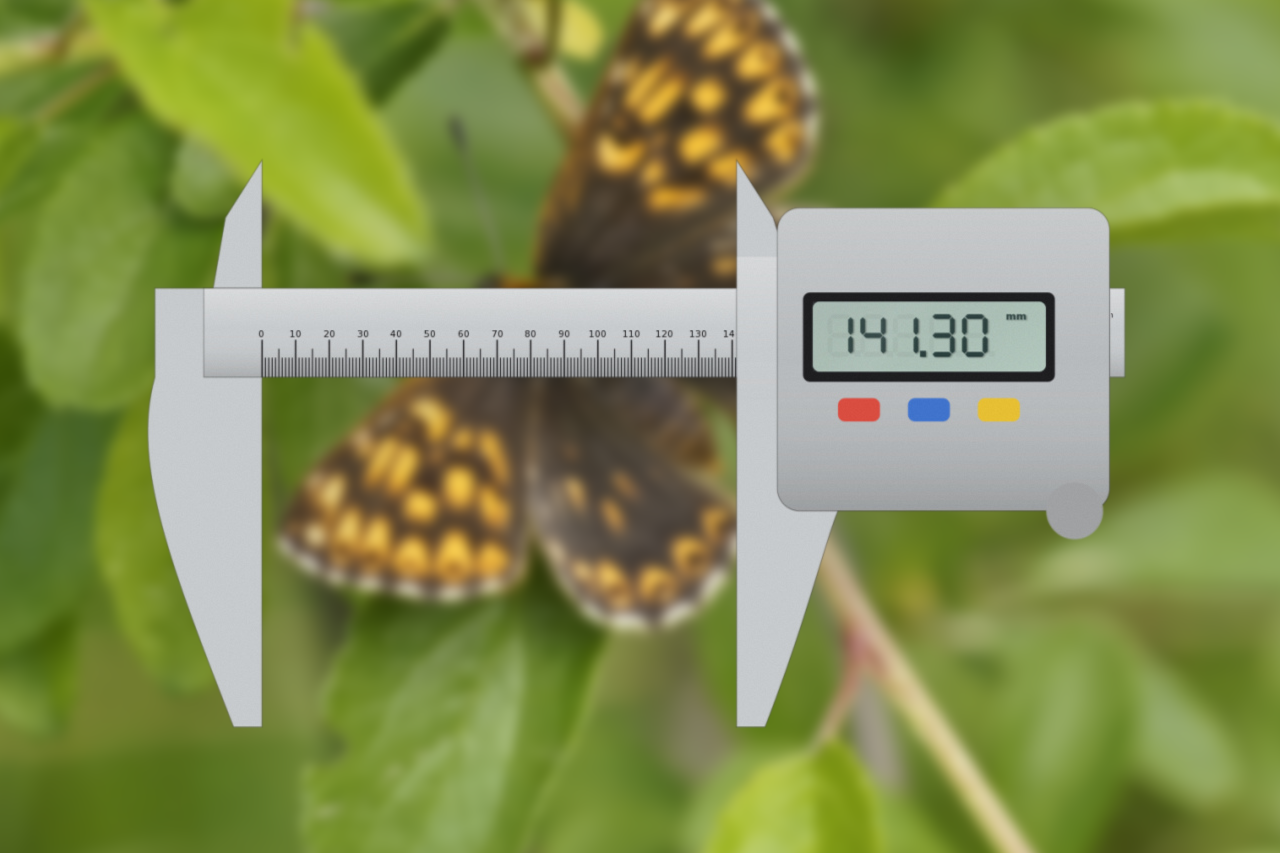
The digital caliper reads 141.30 mm
